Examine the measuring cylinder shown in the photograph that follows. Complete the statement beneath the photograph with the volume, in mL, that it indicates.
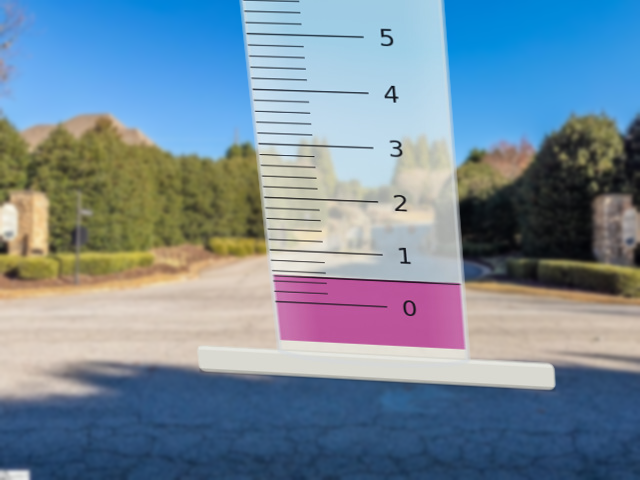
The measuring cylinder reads 0.5 mL
